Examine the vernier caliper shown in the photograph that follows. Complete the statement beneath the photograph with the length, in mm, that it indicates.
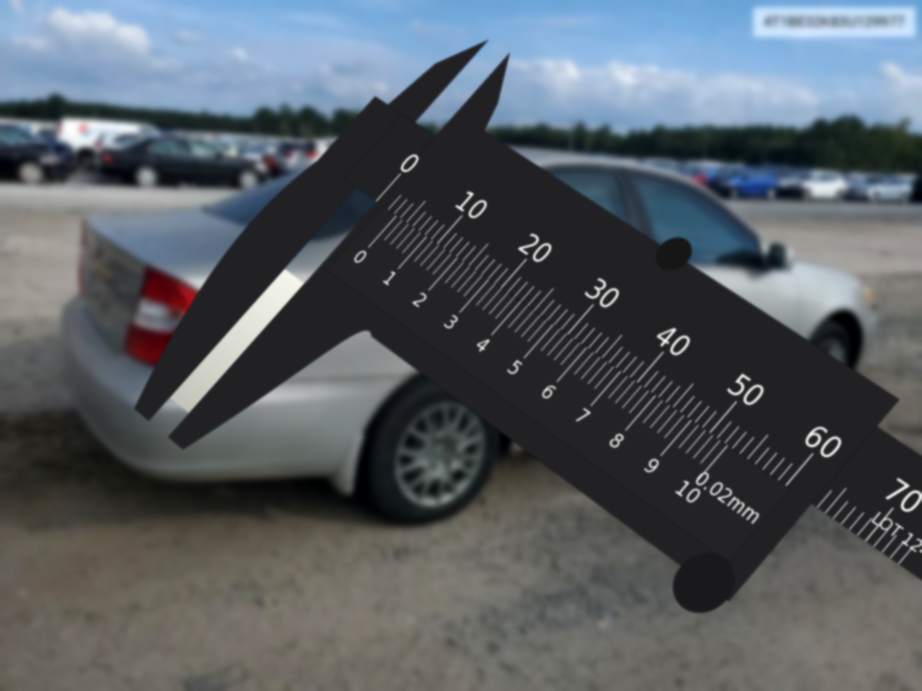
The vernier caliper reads 3.4 mm
